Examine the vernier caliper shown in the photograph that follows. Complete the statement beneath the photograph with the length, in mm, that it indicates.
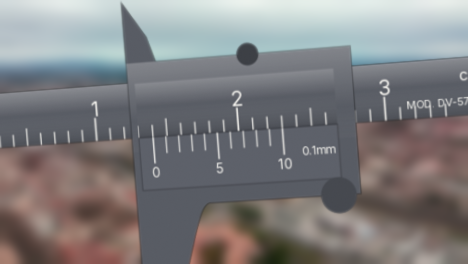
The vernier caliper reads 14.0 mm
